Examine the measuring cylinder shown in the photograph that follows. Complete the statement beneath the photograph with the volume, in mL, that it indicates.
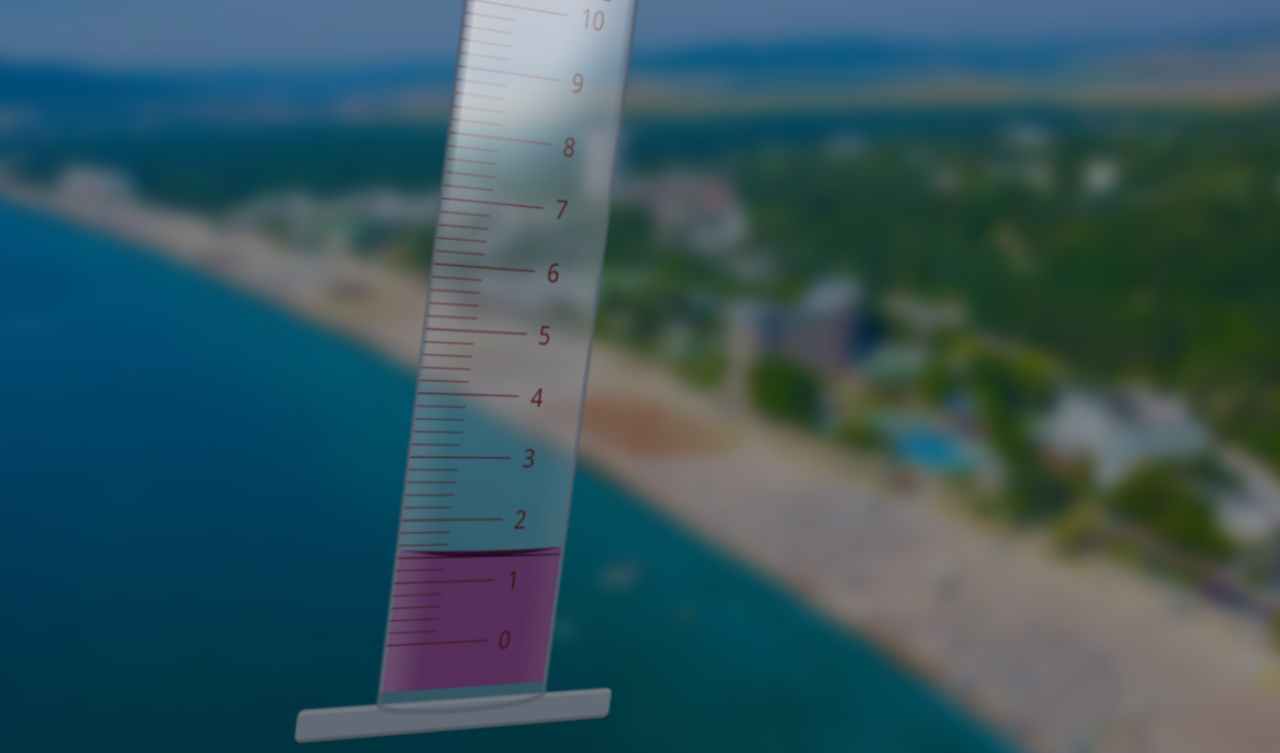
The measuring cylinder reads 1.4 mL
